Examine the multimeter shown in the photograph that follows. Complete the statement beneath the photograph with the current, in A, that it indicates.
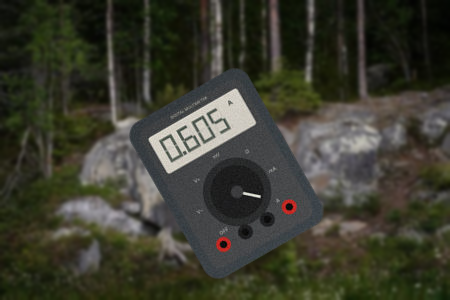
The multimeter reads 0.605 A
